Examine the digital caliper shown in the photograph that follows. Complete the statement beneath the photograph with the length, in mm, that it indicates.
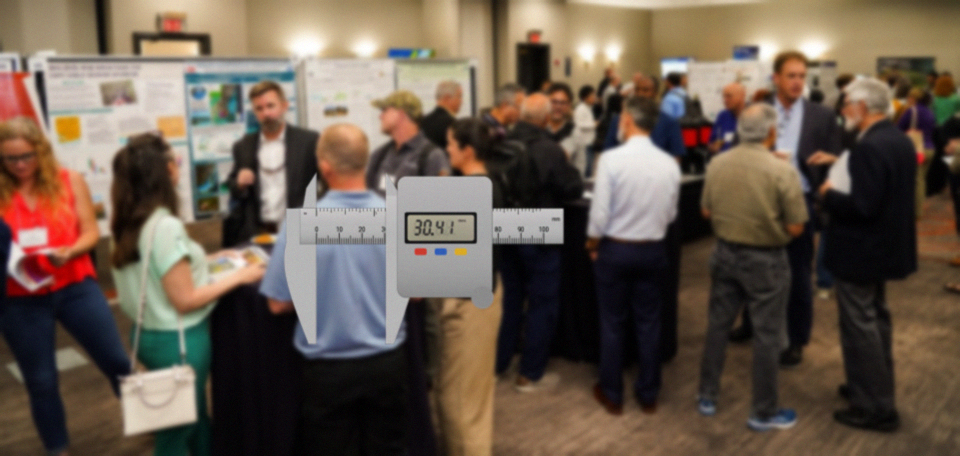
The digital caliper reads 30.41 mm
